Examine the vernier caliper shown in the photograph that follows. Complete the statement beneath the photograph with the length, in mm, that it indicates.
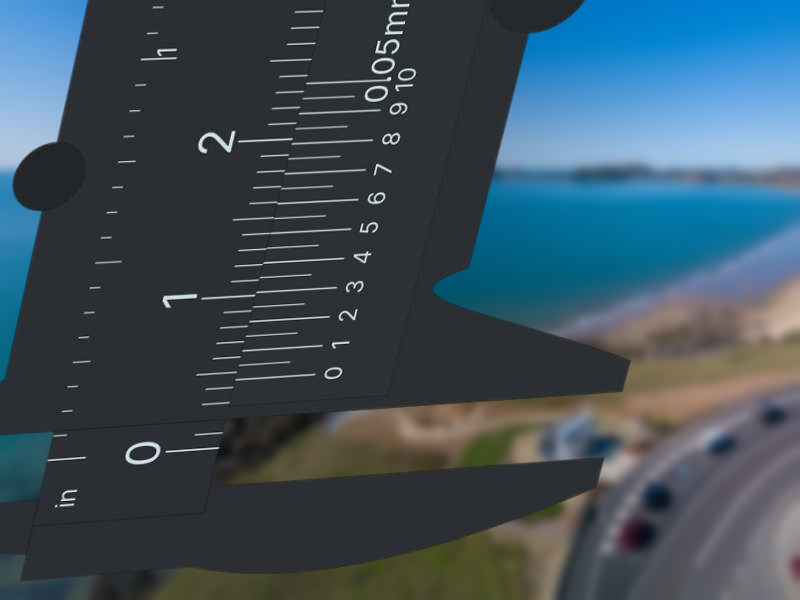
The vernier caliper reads 4.5 mm
